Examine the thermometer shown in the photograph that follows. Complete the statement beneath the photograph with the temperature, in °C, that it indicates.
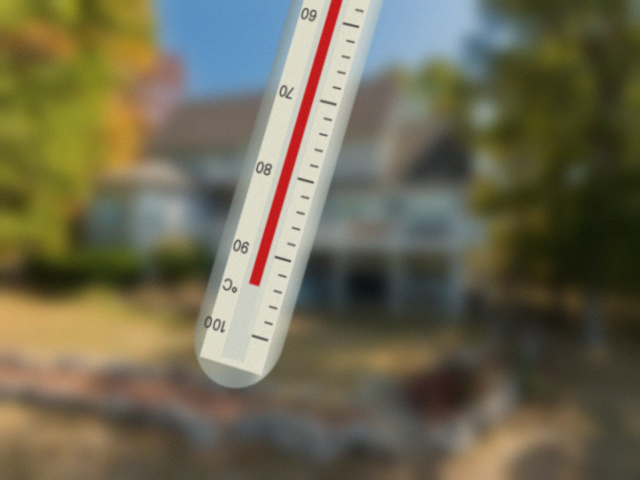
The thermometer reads 94 °C
